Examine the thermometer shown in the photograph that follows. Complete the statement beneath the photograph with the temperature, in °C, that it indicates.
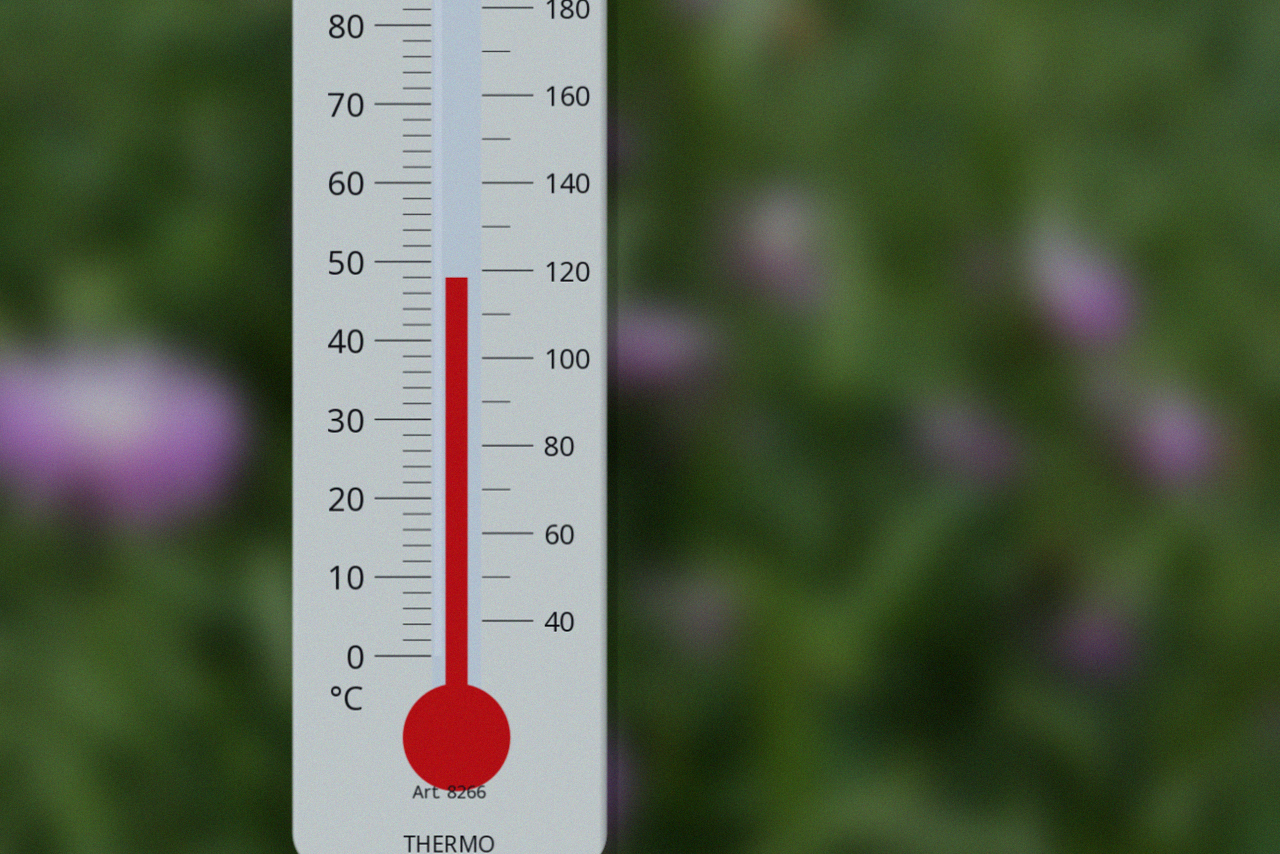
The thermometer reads 48 °C
